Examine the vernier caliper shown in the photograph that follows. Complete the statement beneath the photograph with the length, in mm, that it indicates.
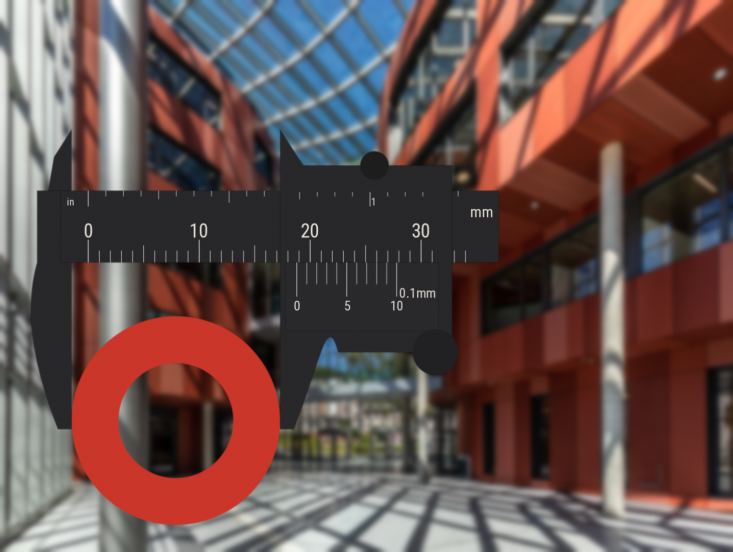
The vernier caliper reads 18.8 mm
